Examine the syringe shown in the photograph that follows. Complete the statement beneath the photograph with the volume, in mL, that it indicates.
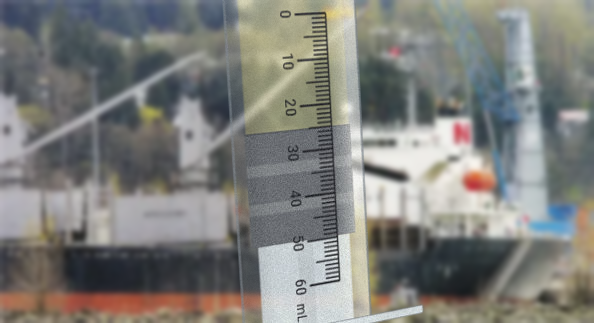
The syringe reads 25 mL
